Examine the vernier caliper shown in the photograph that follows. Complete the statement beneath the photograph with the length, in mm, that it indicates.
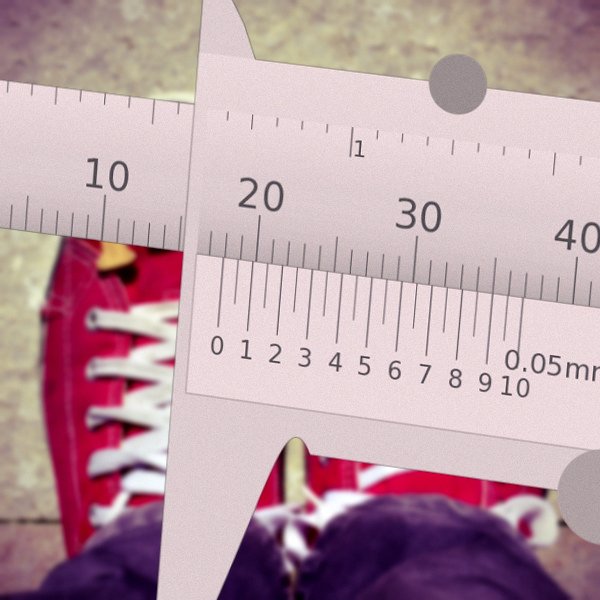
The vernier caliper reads 17.9 mm
